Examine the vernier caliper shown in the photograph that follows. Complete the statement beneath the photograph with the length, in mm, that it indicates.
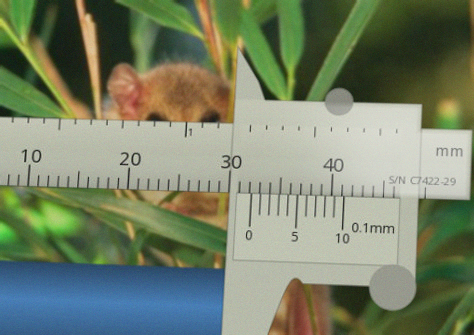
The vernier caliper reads 32.2 mm
